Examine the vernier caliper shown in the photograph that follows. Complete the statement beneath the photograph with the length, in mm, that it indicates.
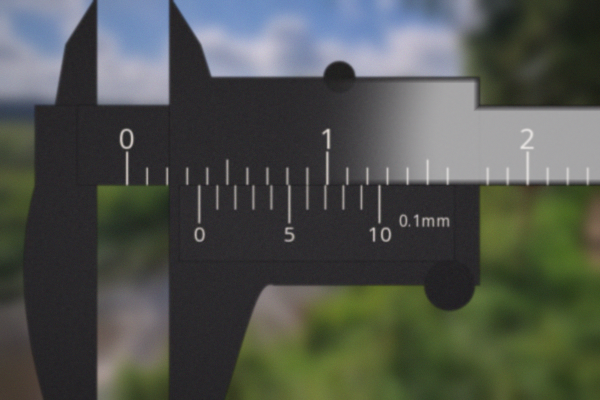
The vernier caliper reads 3.6 mm
